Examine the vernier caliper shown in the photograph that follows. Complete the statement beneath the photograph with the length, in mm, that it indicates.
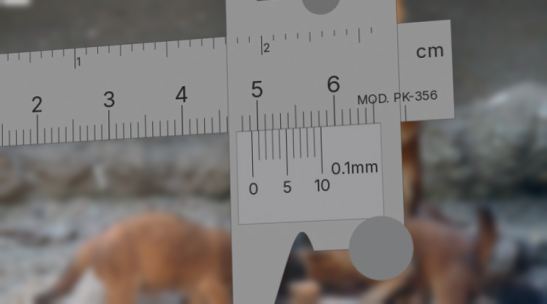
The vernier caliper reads 49.2 mm
